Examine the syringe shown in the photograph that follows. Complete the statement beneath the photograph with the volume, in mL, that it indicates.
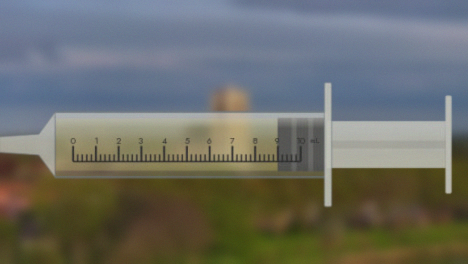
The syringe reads 9 mL
